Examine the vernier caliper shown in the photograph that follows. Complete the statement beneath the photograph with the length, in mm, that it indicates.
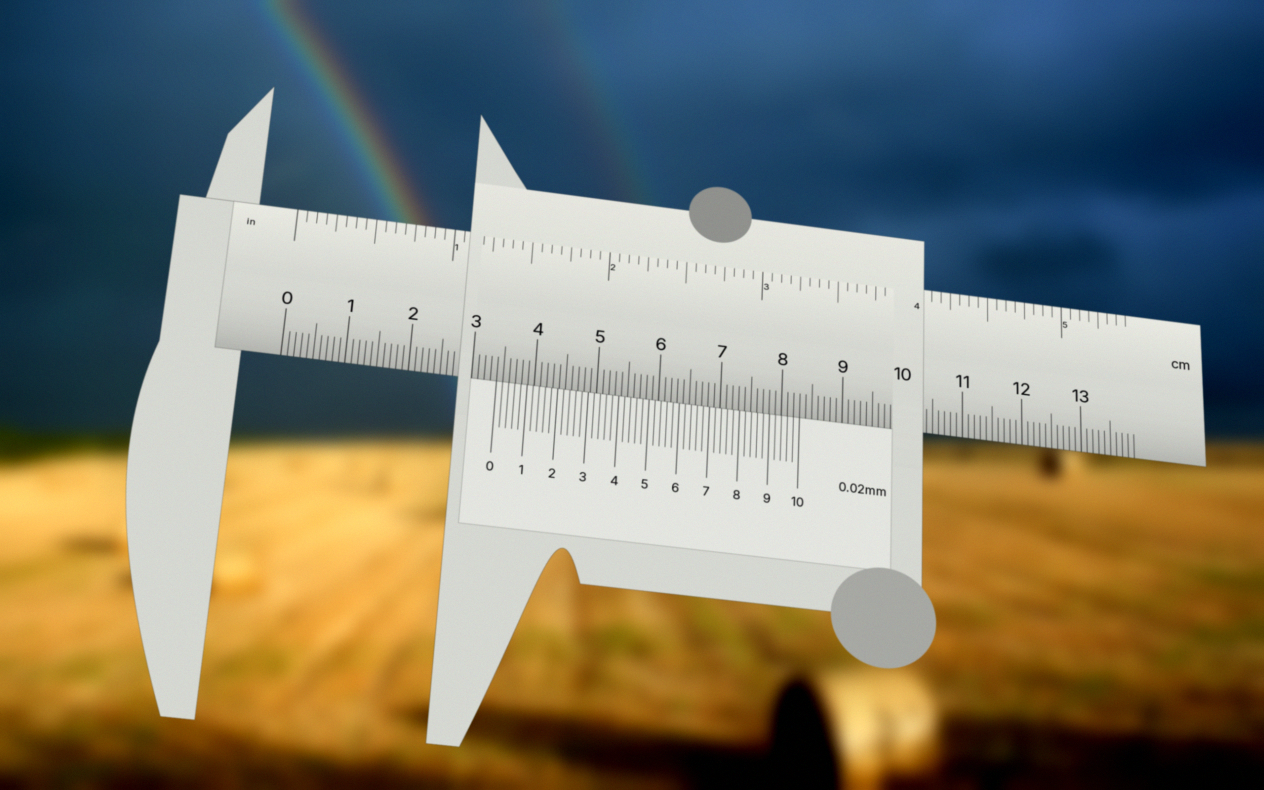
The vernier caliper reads 34.0 mm
